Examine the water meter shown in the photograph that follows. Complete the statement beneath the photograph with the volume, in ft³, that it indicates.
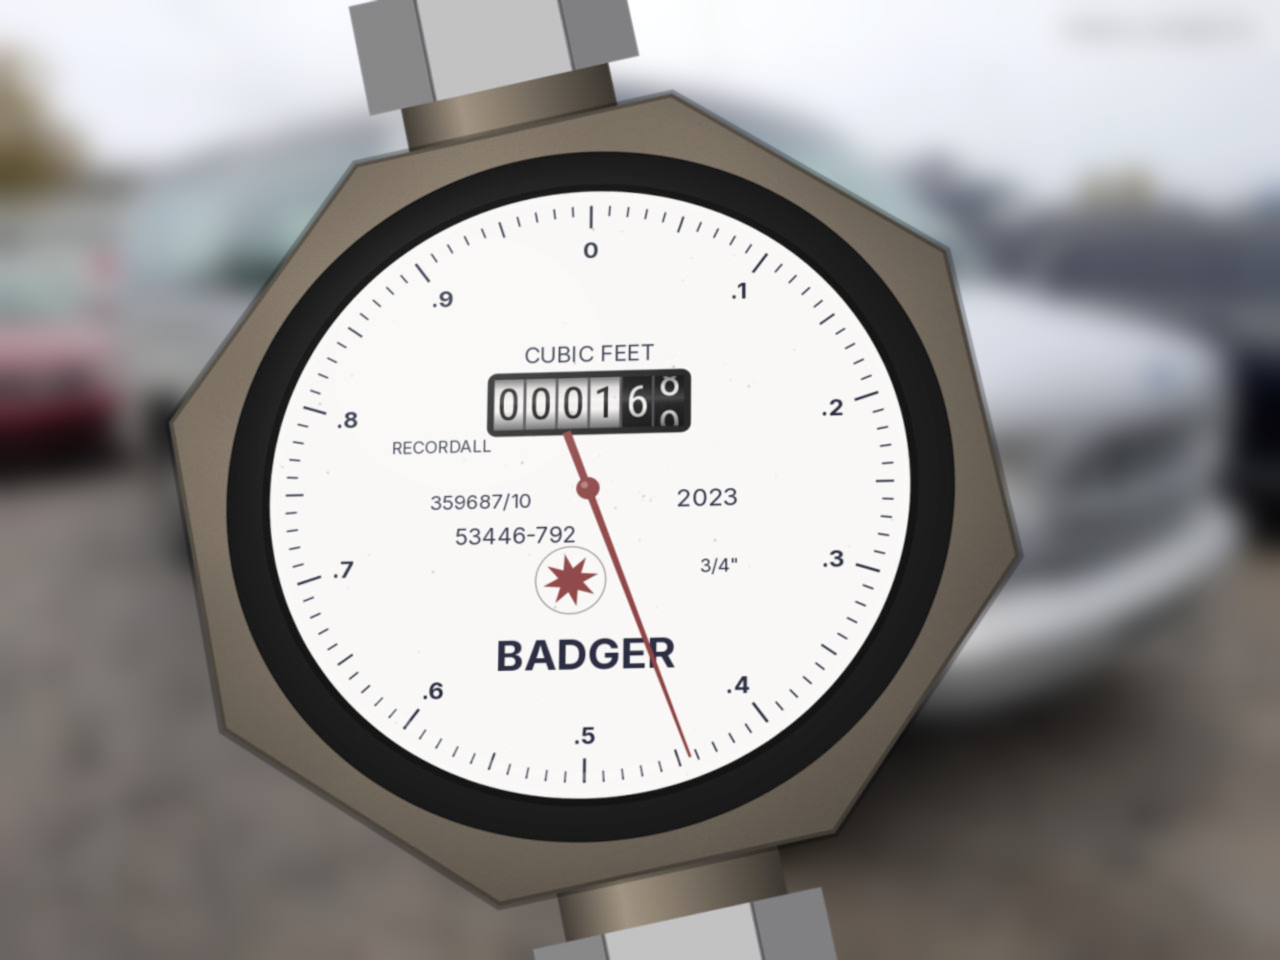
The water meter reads 168.44 ft³
